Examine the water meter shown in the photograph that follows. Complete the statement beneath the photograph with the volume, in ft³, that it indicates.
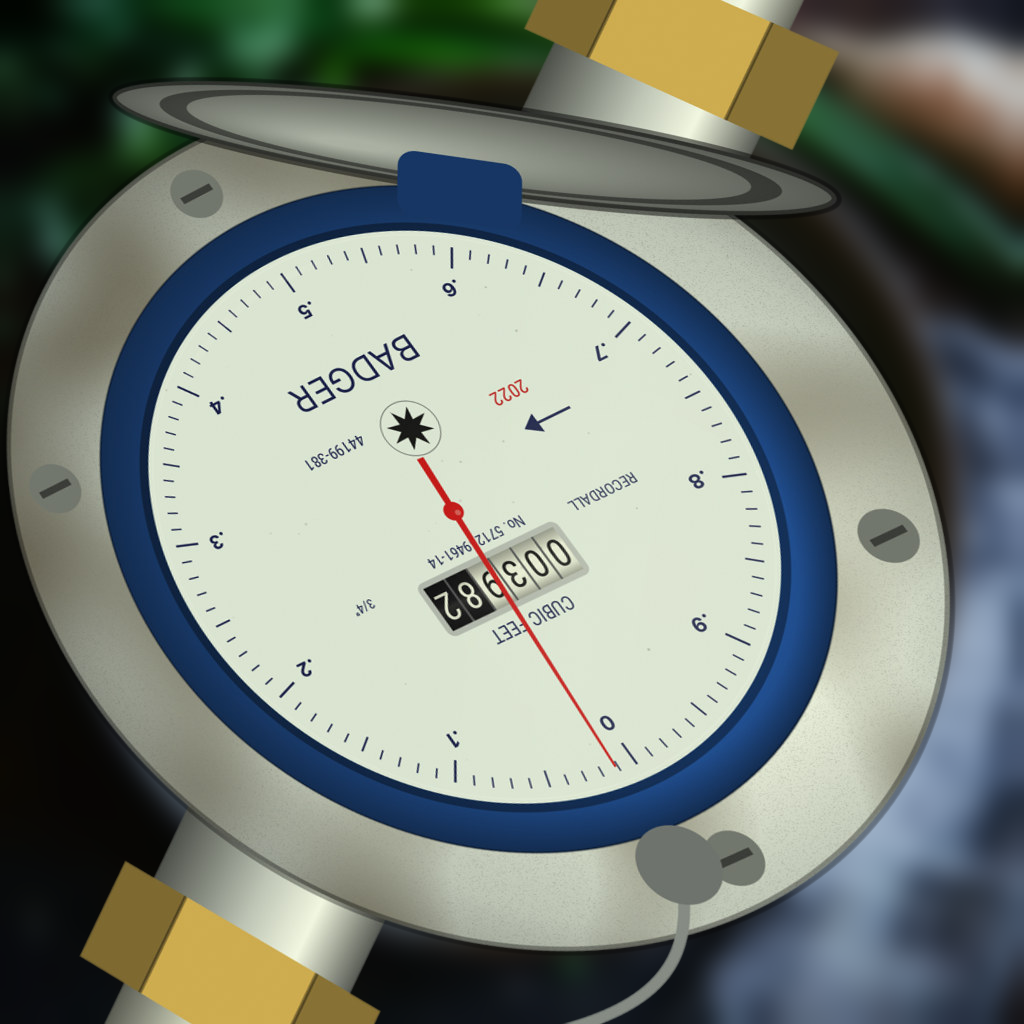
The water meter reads 3982.01 ft³
